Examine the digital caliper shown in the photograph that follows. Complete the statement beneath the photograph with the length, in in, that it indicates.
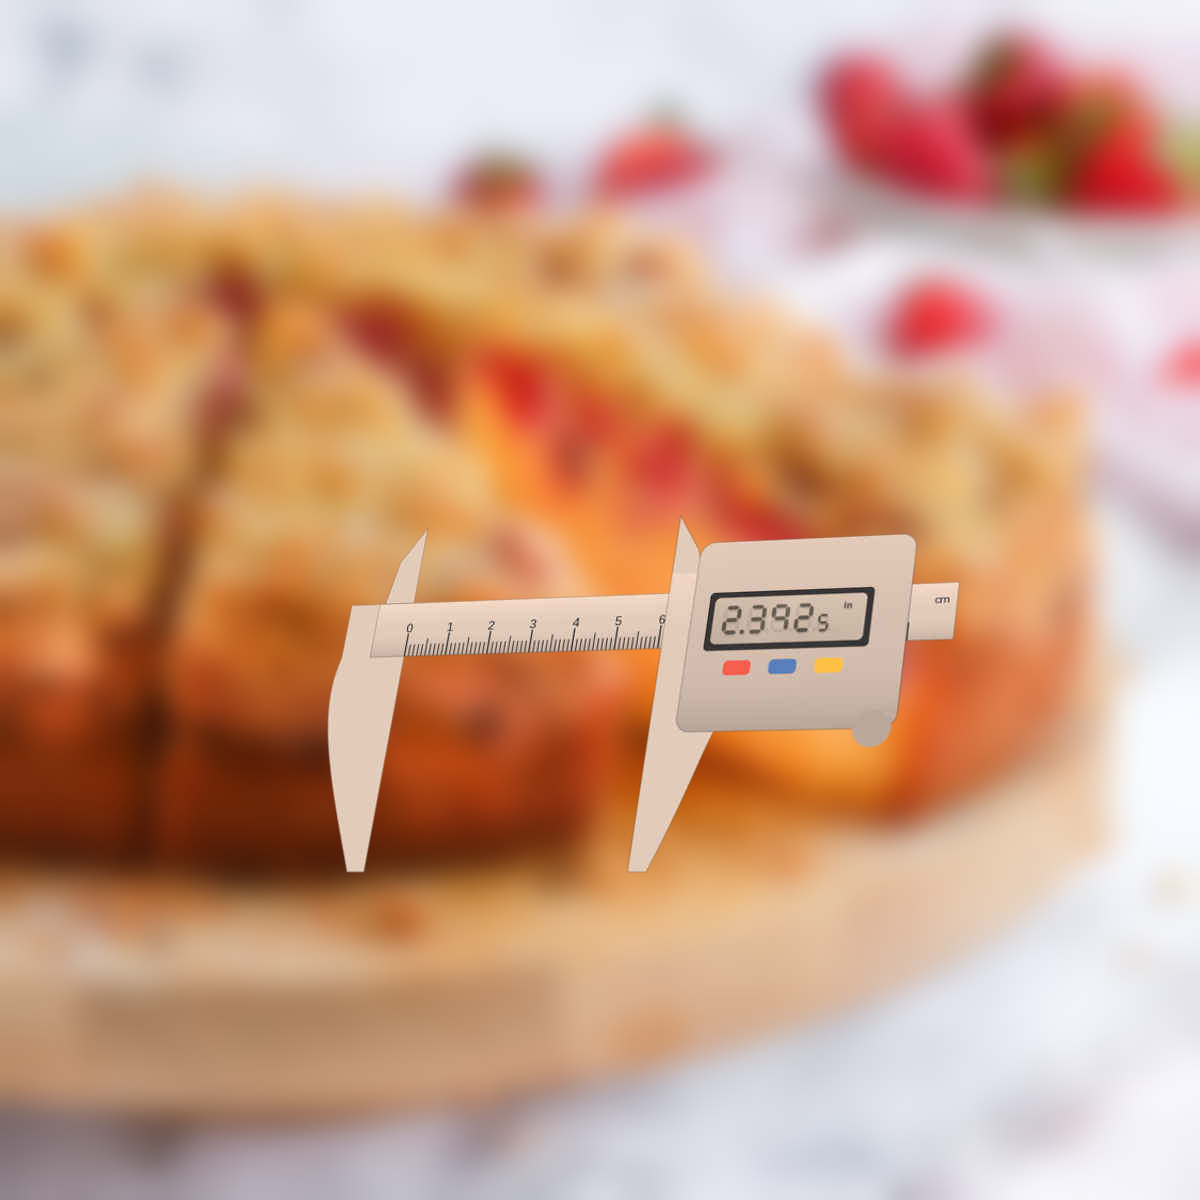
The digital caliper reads 2.3925 in
